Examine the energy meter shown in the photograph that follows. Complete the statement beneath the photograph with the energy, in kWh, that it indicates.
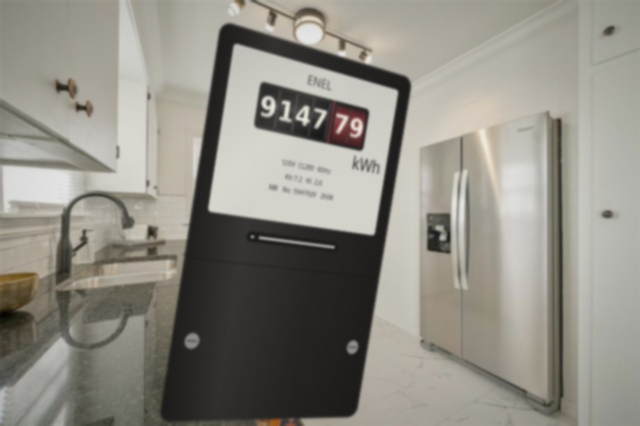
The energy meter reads 9147.79 kWh
